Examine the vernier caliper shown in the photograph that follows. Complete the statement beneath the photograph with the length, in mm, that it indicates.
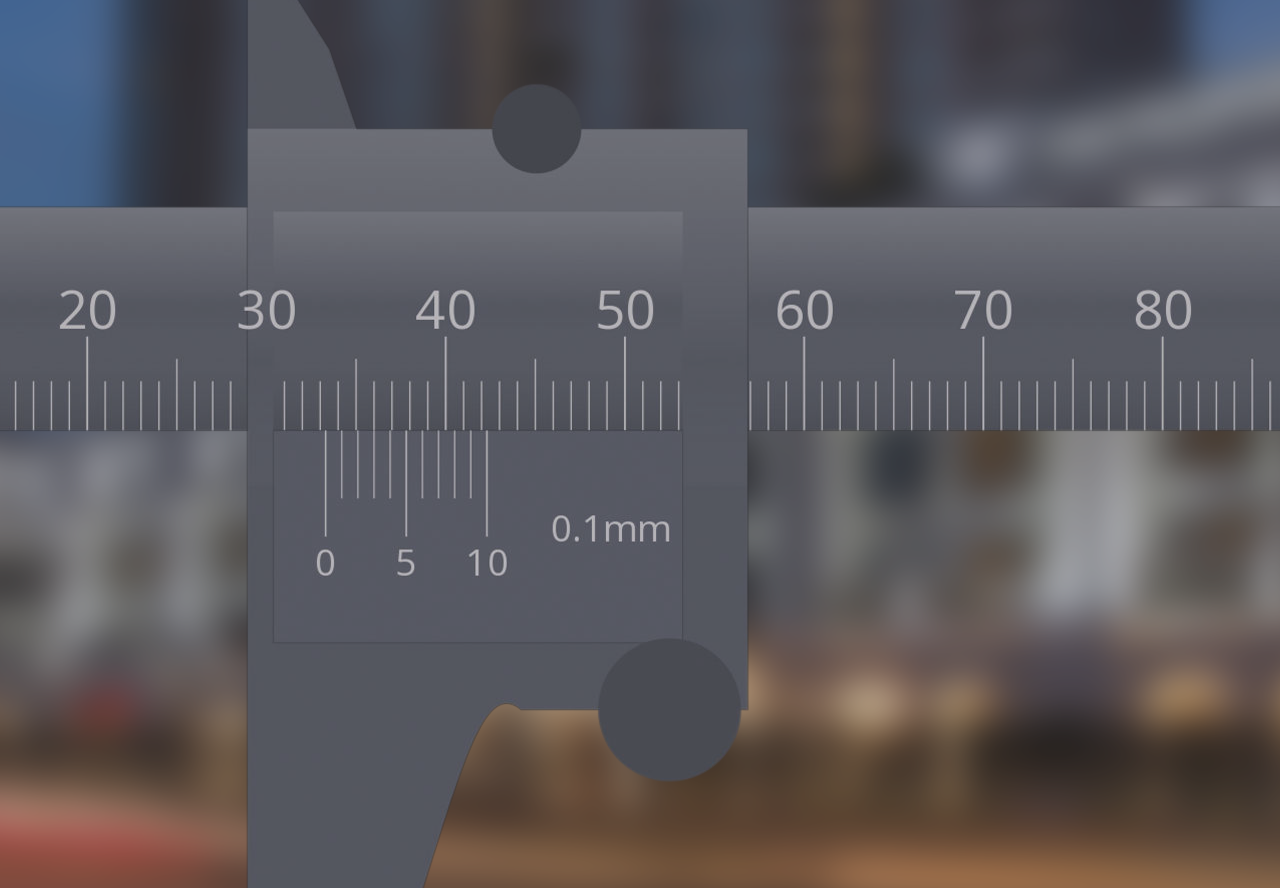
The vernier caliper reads 33.3 mm
